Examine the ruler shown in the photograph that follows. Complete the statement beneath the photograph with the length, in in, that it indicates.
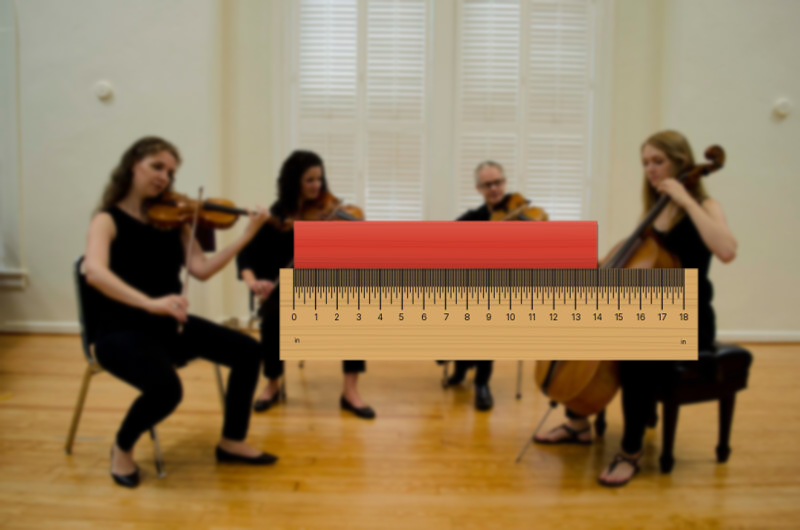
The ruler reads 14 in
